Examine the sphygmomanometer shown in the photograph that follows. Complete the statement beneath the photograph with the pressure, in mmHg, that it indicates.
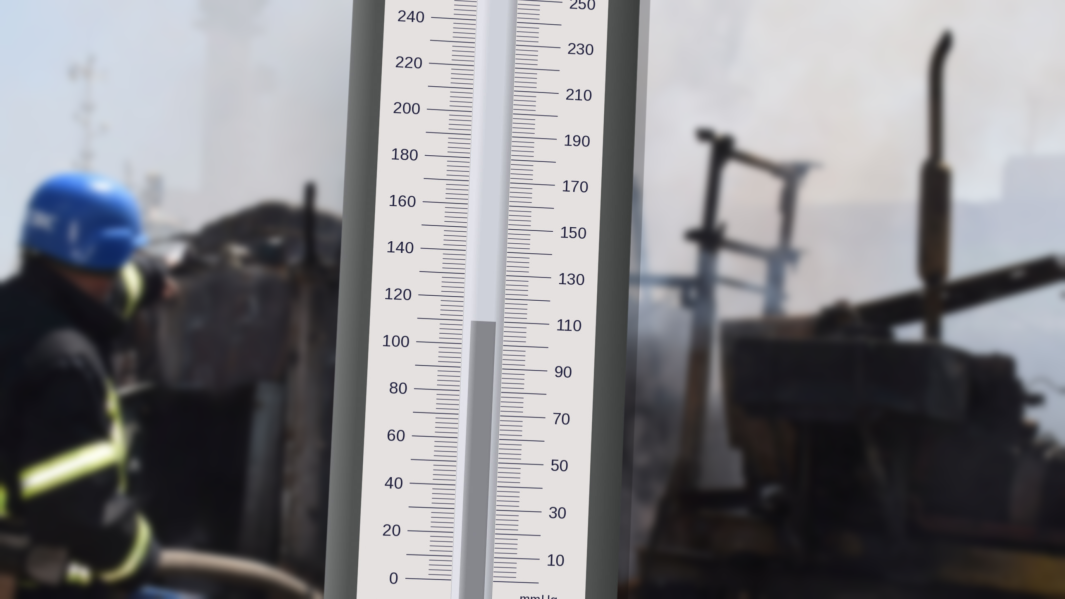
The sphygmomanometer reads 110 mmHg
